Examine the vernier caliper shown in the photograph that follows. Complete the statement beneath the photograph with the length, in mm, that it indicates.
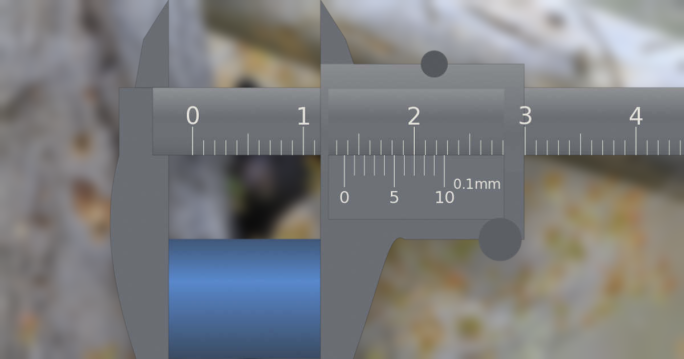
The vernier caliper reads 13.7 mm
